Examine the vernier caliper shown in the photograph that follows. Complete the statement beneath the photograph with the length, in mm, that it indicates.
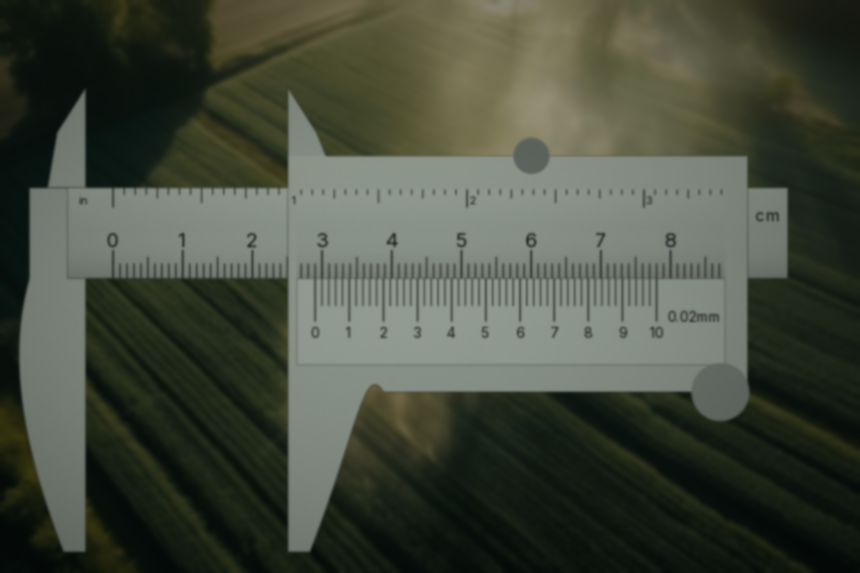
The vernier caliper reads 29.0 mm
